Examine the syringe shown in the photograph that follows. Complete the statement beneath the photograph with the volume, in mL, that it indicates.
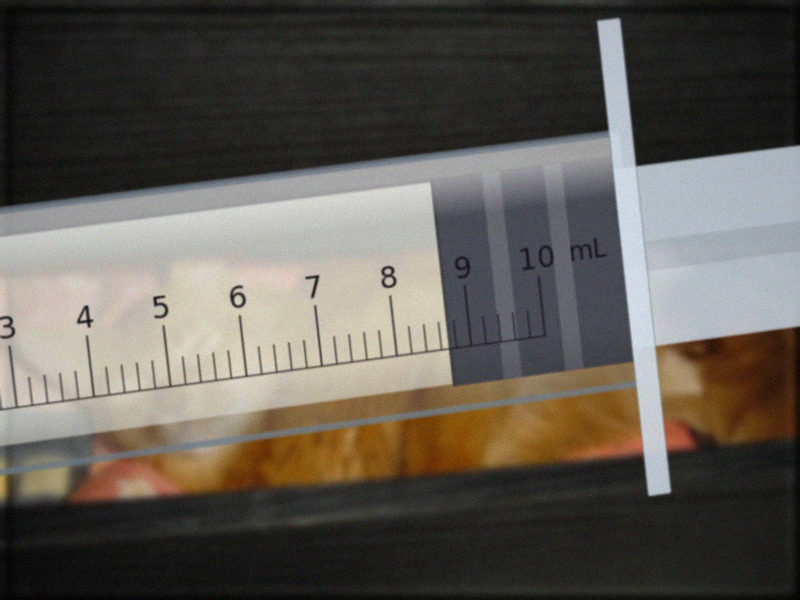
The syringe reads 8.7 mL
